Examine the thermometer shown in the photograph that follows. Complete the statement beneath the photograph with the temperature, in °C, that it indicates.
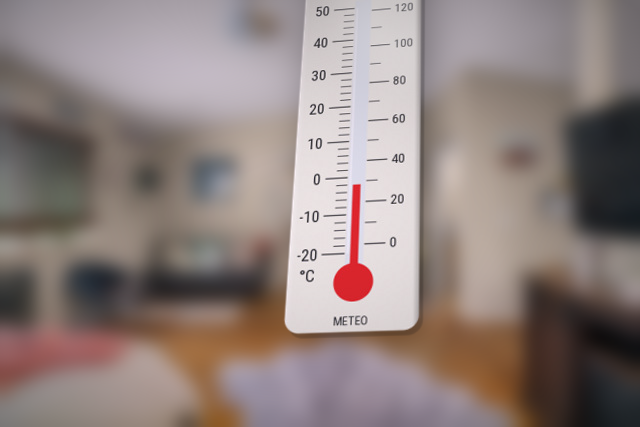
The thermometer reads -2 °C
